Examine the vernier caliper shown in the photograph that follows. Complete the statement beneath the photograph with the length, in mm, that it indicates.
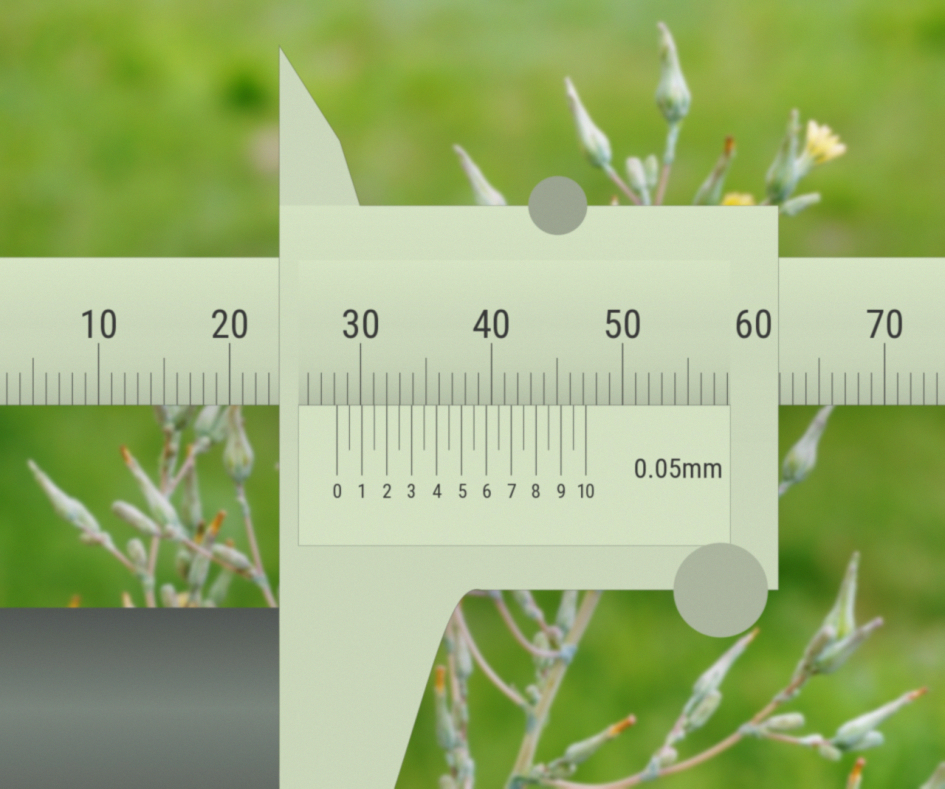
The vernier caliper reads 28.2 mm
